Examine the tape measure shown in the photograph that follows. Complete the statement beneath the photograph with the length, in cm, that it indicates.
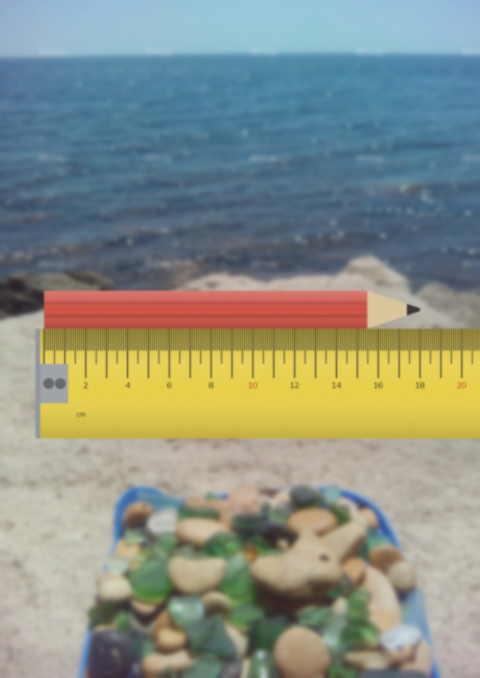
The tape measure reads 18 cm
